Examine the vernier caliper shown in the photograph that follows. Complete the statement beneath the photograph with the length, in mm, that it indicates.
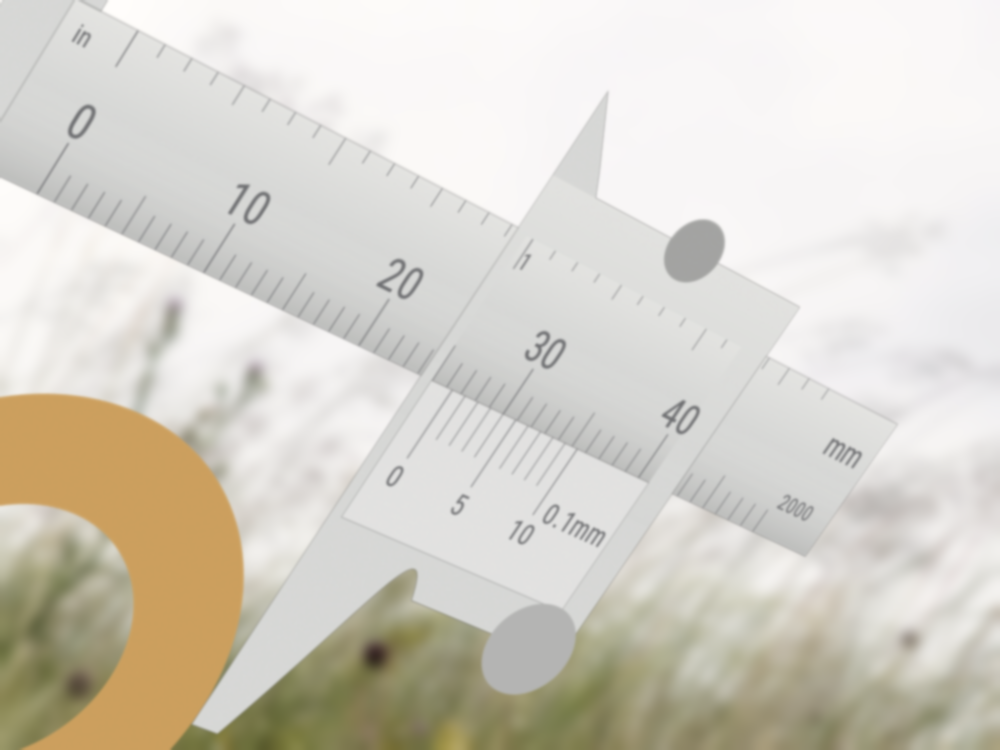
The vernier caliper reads 26.4 mm
